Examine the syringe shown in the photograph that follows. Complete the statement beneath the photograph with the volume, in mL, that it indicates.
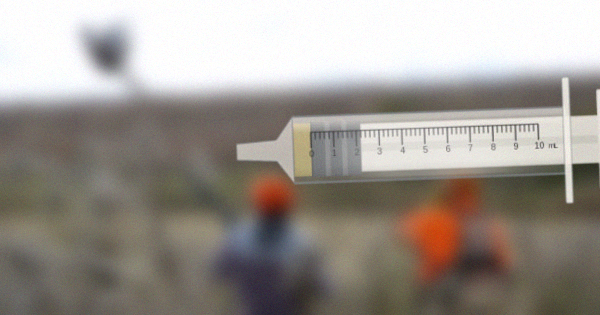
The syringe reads 0 mL
